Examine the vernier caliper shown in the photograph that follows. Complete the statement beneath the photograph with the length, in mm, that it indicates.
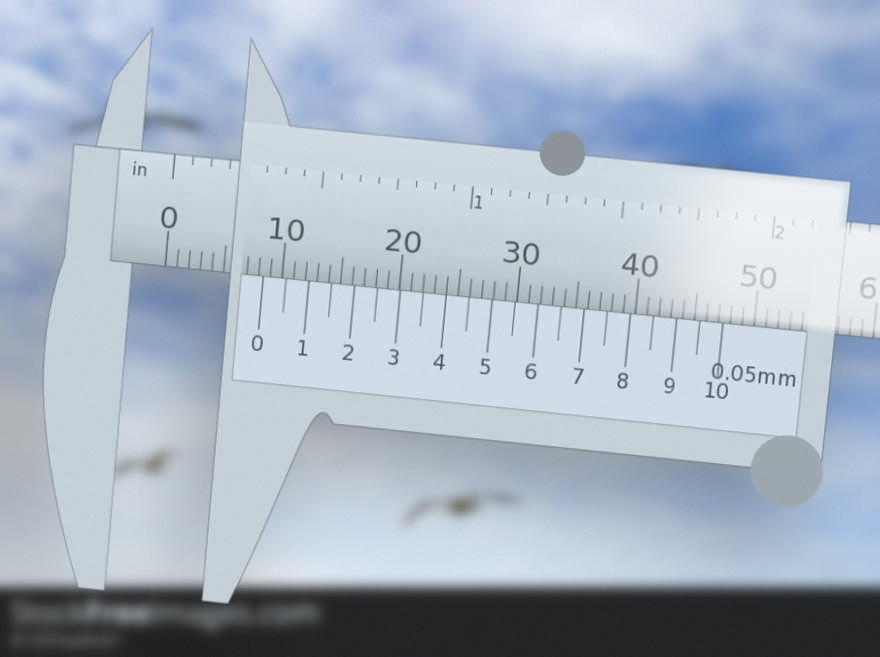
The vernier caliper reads 8.4 mm
